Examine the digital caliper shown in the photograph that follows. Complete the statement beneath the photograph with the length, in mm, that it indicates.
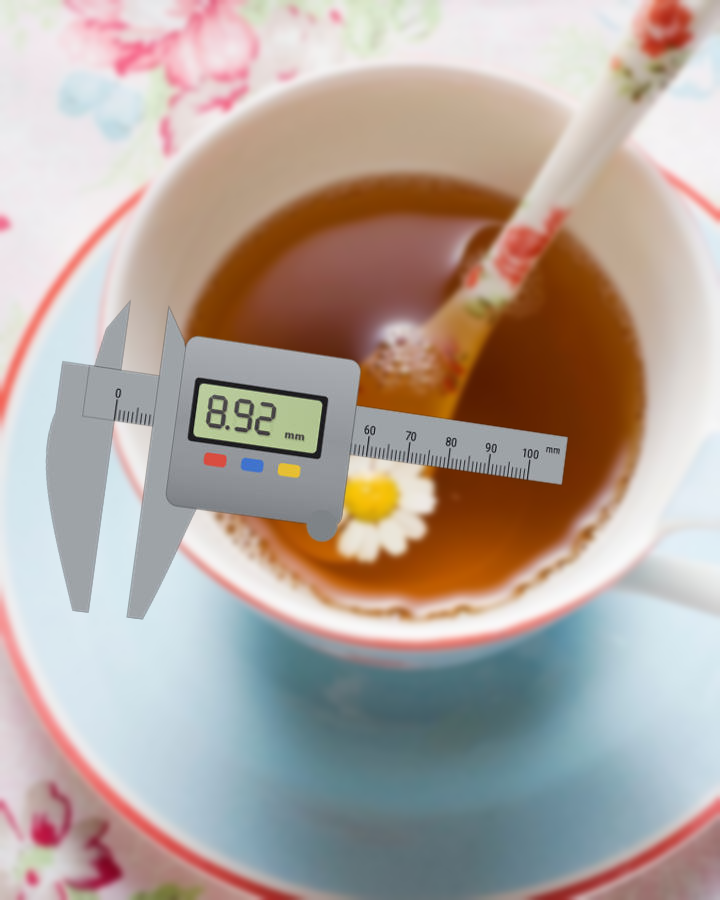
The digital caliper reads 8.92 mm
